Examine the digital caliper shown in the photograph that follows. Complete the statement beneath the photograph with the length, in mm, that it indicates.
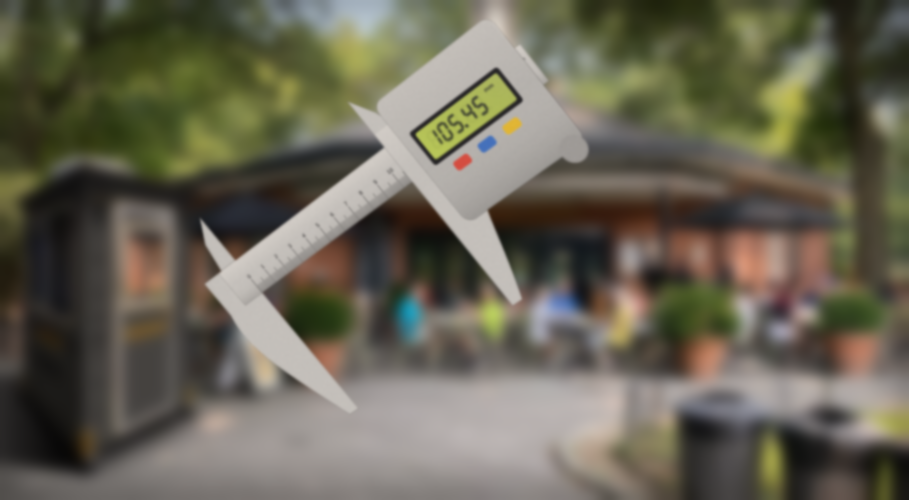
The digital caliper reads 105.45 mm
